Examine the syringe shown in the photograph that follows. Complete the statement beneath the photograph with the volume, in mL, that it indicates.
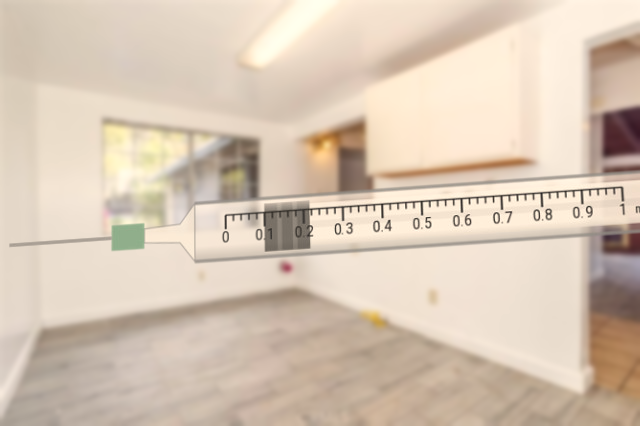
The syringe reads 0.1 mL
